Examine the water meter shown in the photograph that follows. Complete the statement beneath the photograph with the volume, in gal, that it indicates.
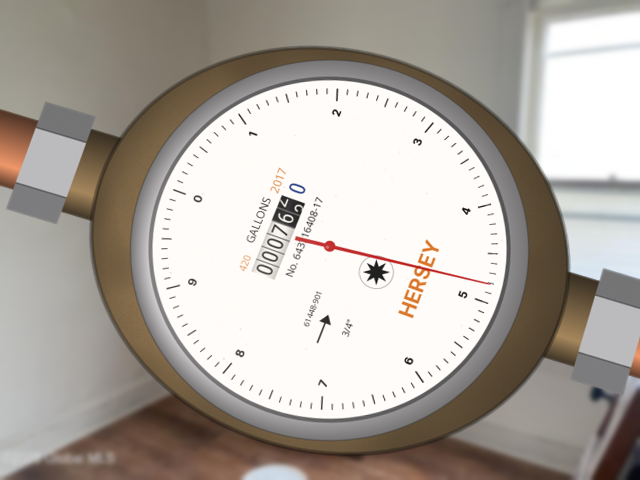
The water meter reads 7624.8 gal
